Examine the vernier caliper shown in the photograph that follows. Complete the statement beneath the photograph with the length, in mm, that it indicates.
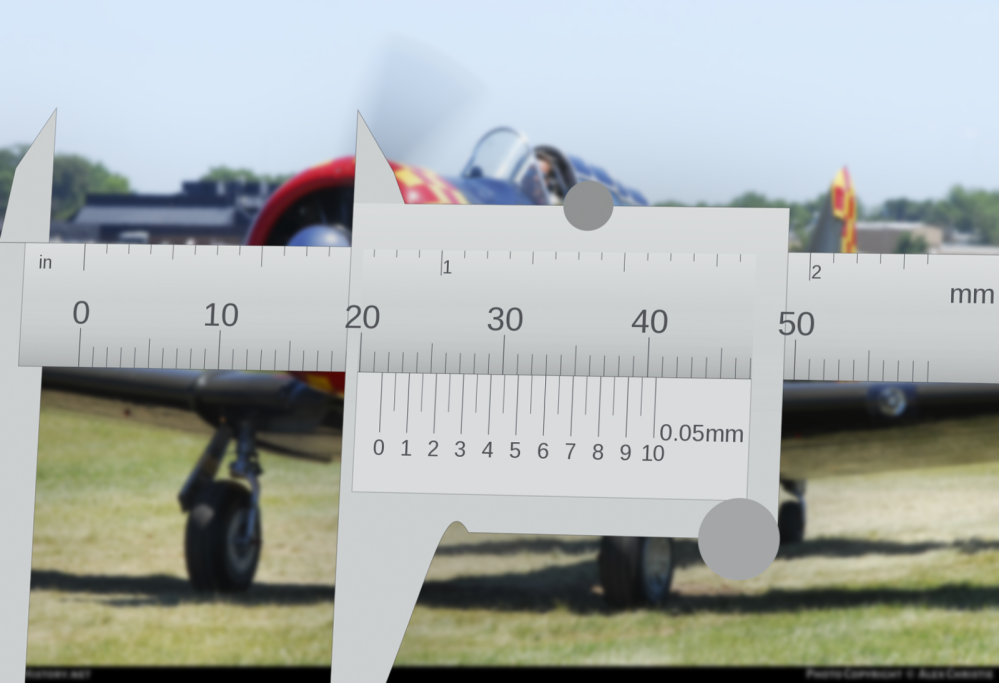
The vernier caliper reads 21.6 mm
